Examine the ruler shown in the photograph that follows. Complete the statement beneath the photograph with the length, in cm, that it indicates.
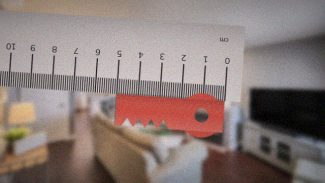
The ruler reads 5 cm
